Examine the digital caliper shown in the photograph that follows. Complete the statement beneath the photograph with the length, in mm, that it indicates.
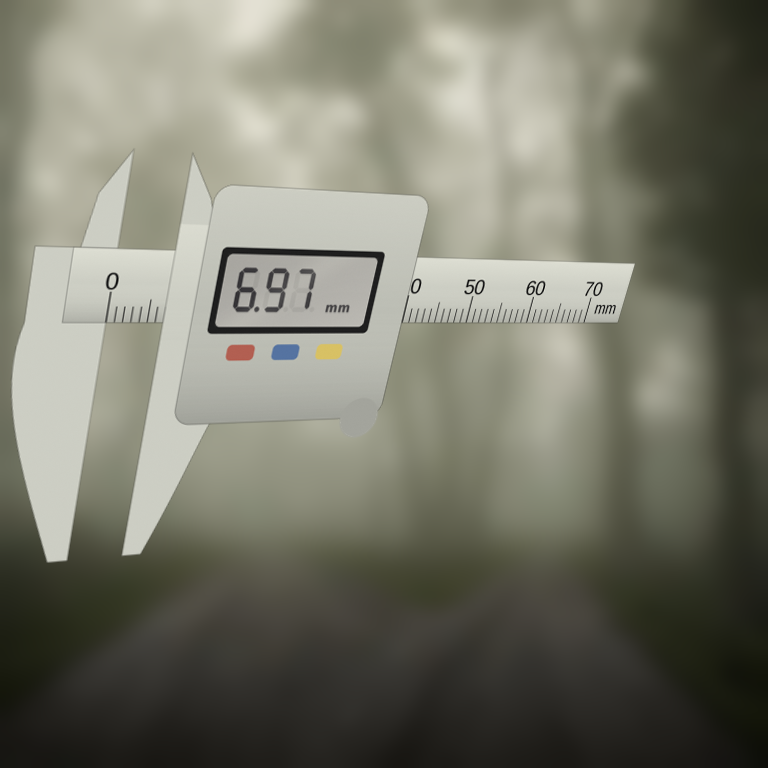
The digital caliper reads 6.97 mm
